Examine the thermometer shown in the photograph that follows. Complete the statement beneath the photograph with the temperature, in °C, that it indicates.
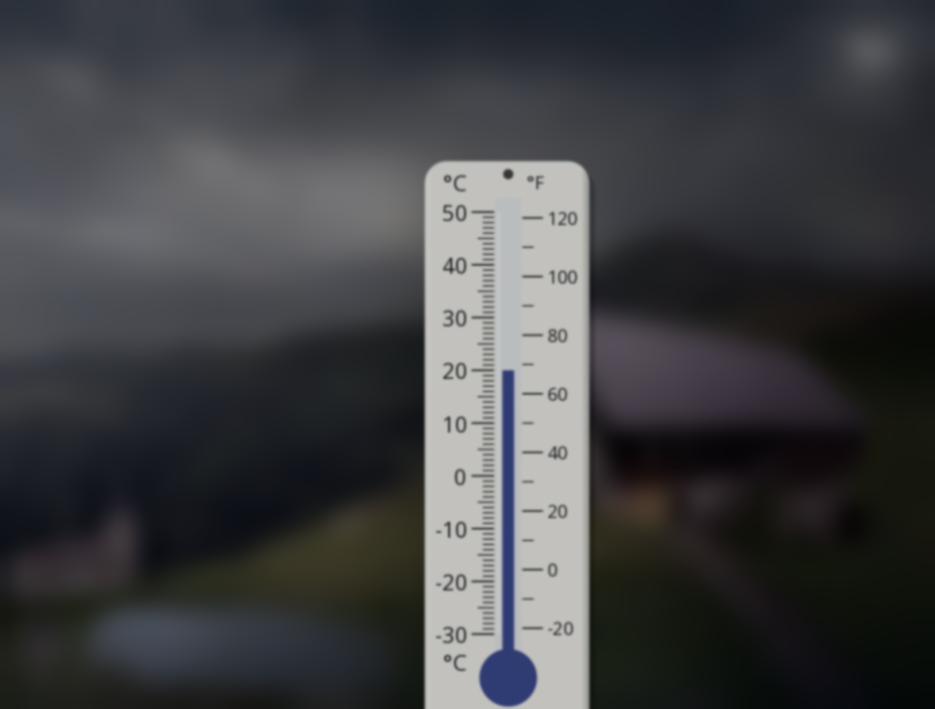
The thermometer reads 20 °C
